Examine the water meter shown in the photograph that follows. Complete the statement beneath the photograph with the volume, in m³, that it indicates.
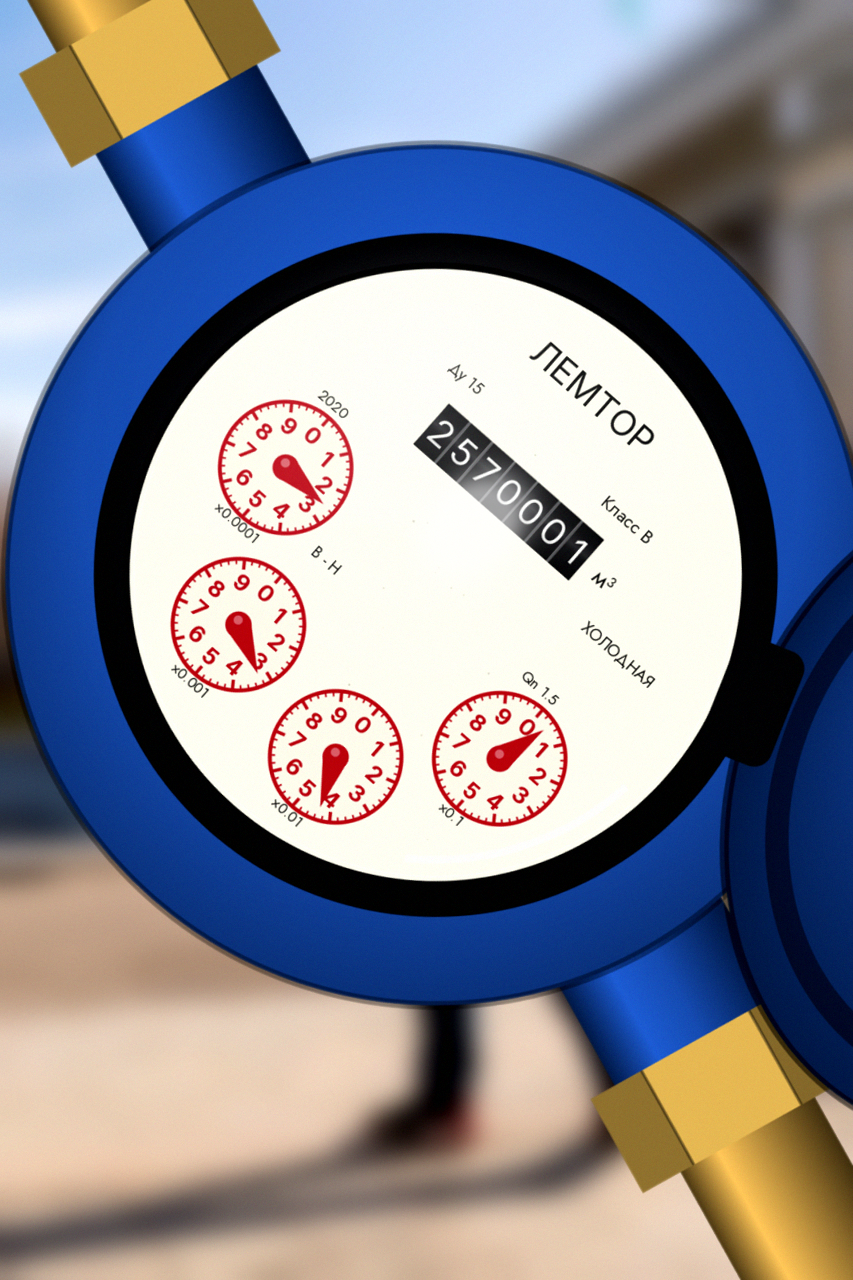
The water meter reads 2570001.0432 m³
